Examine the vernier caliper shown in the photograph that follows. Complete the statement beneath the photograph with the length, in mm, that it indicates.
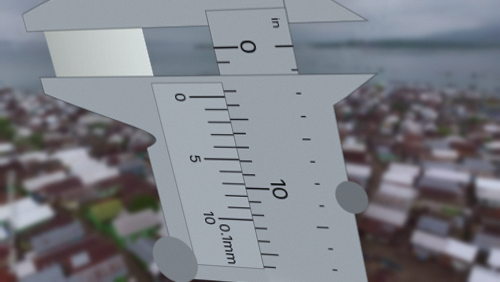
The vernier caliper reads 3.4 mm
